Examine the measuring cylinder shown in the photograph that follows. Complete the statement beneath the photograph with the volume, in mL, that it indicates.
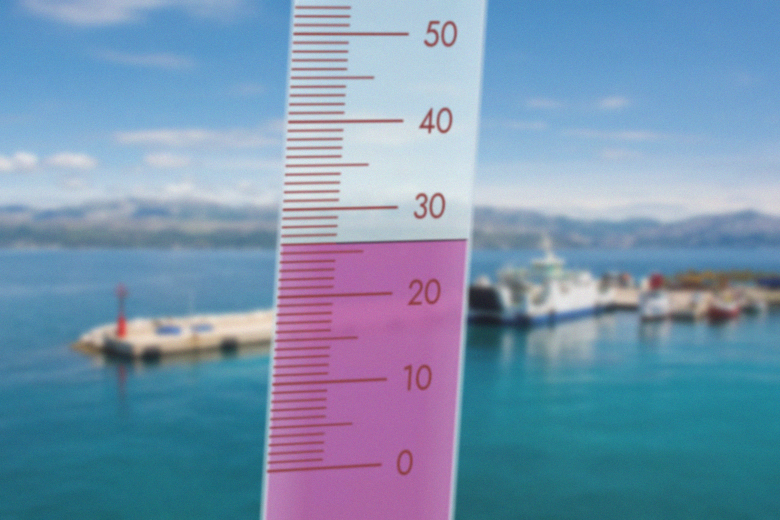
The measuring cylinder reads 26 mL
